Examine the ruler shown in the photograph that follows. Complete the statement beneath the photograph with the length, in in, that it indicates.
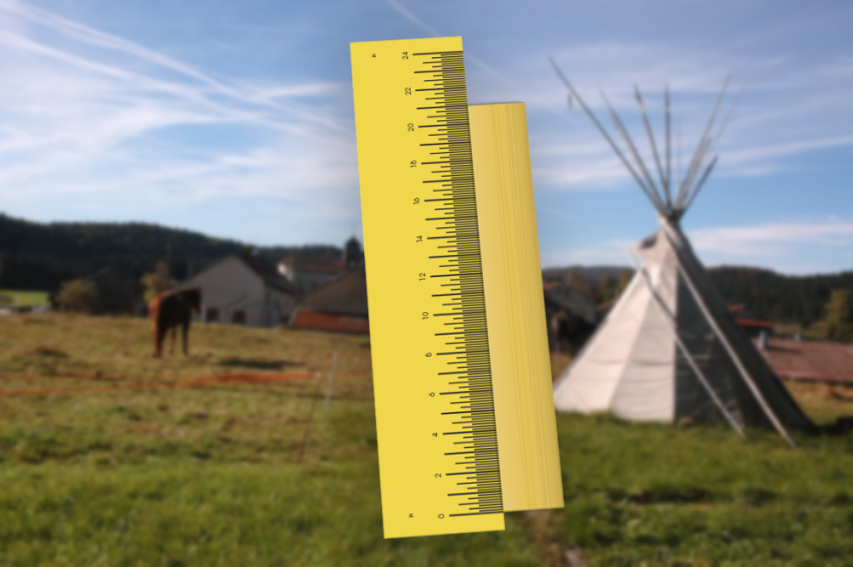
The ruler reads 21 in
